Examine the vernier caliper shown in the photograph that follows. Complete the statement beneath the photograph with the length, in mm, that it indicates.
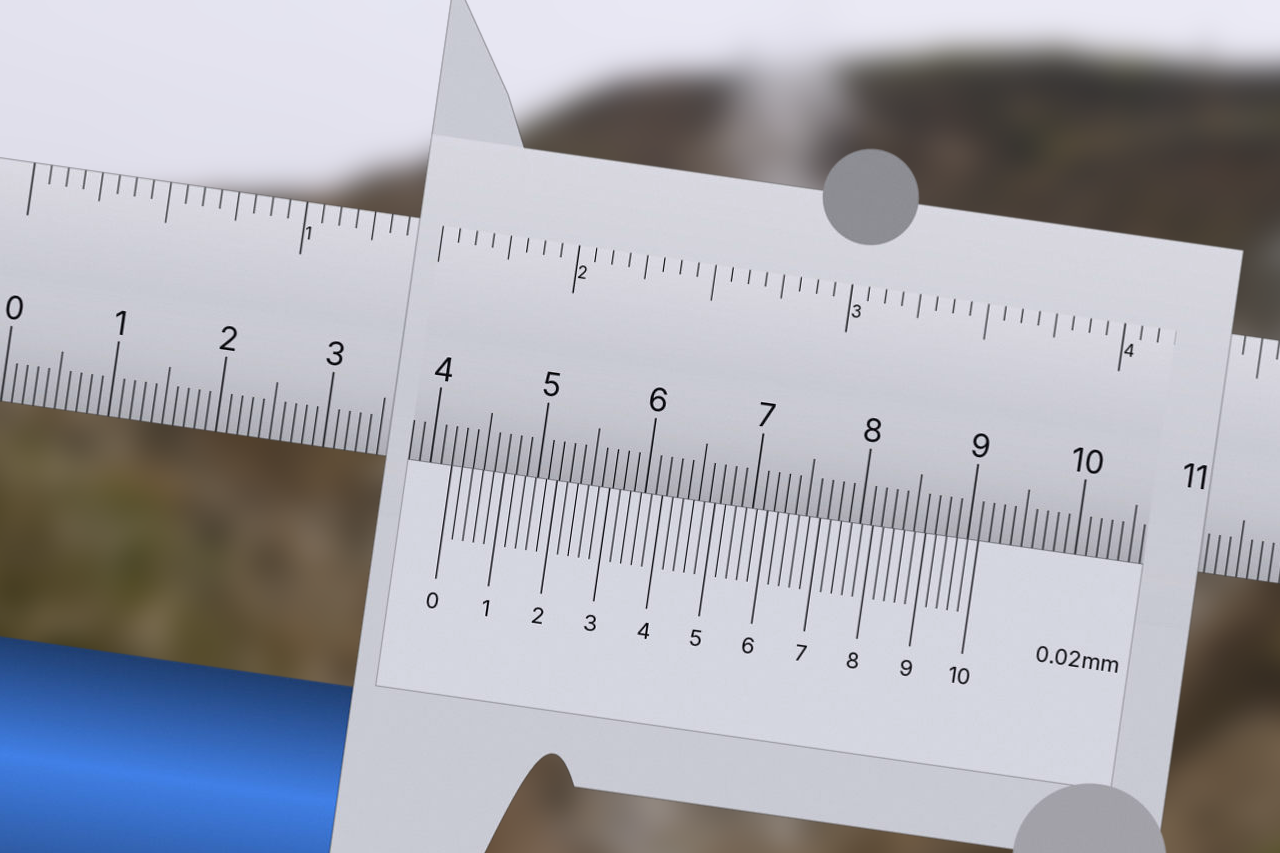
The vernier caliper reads 42.0 mm
